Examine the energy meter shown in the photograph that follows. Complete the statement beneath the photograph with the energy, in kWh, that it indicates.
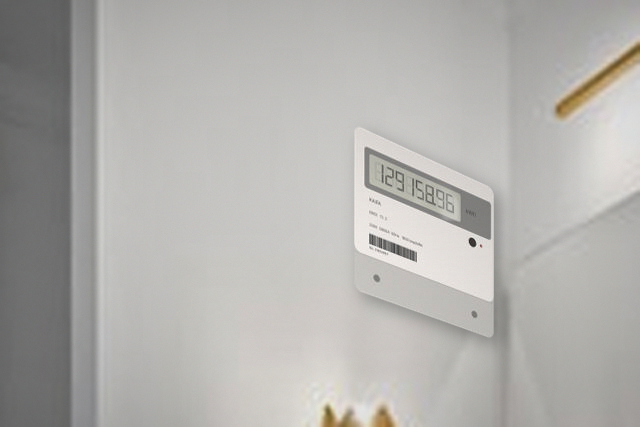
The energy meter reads 129158.96 kWh
